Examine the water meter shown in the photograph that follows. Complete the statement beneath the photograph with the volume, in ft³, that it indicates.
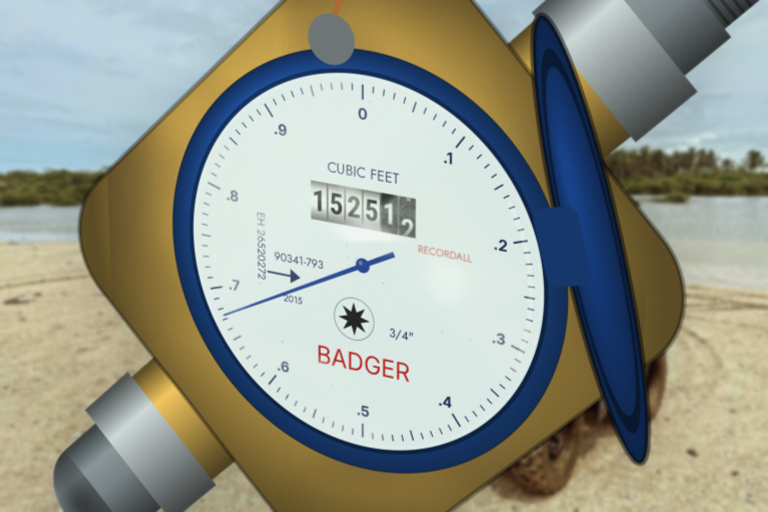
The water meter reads 152511.67 ft³
